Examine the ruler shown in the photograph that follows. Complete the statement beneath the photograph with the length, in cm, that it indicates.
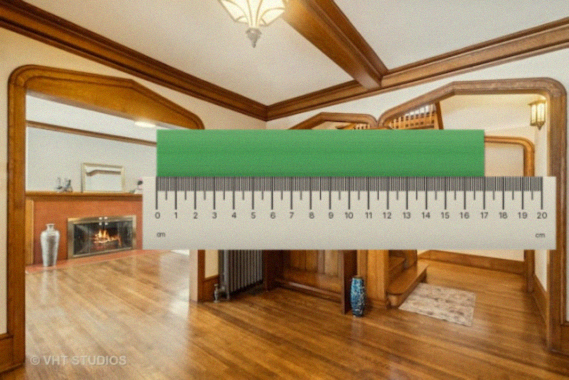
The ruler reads 17 cm
